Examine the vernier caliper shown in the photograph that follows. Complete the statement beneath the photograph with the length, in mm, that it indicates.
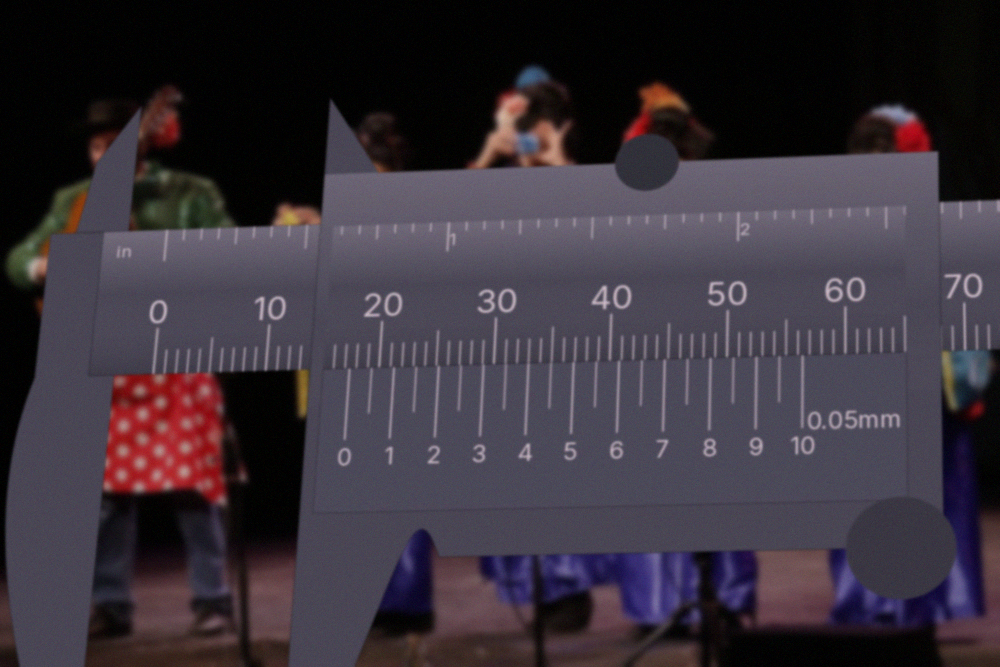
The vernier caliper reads 17.4 mm
